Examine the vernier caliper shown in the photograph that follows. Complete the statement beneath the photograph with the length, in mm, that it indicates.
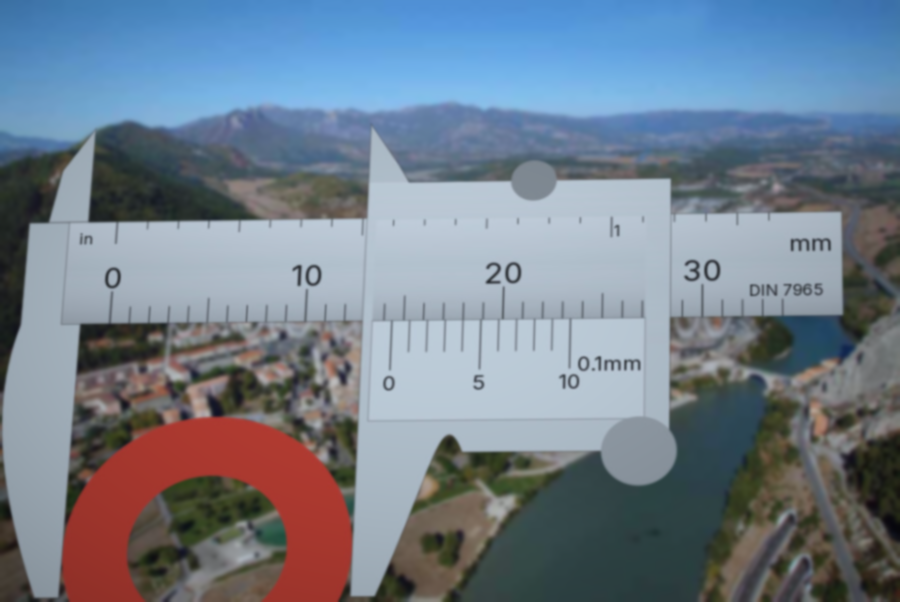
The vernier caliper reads 14.4 mm
